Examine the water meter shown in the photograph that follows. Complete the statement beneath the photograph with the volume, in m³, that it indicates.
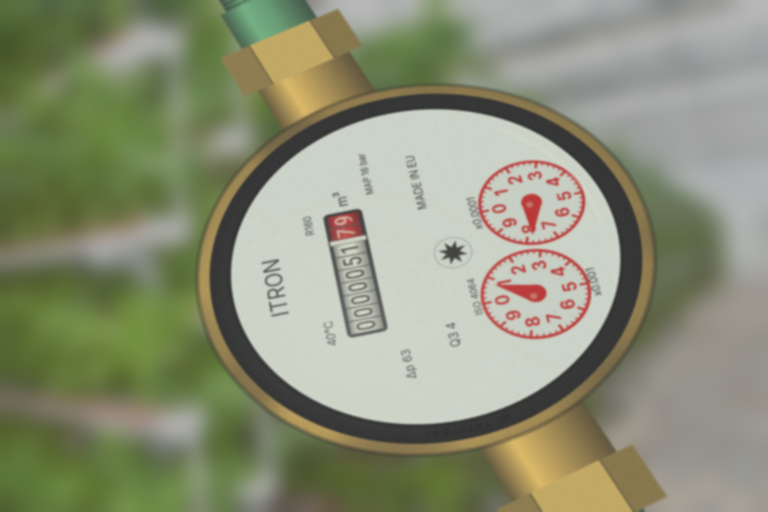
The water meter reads 51.7907 m³
